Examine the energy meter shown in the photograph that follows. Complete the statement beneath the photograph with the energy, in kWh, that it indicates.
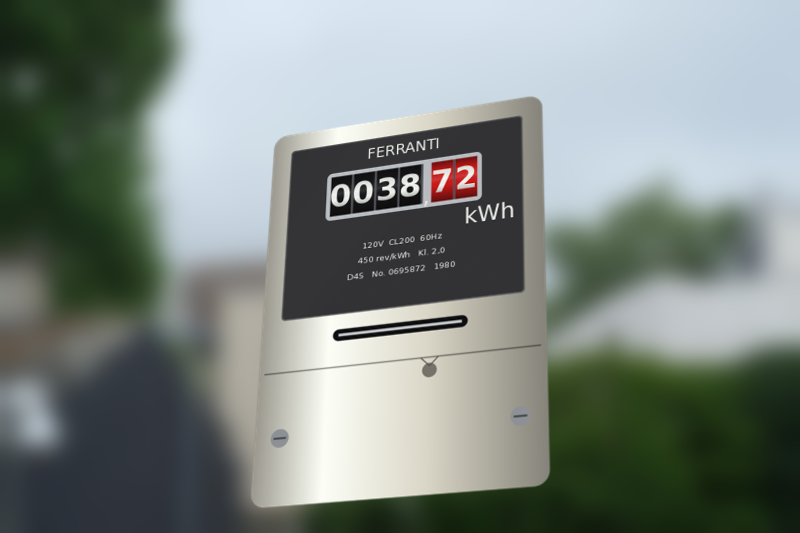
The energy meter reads 38.72 kWh
